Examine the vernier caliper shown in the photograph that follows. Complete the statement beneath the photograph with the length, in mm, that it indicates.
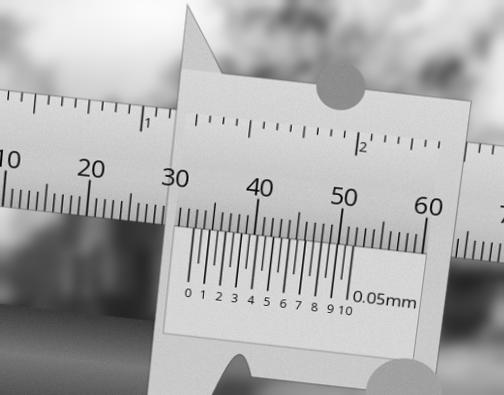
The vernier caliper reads 32.8 mm
